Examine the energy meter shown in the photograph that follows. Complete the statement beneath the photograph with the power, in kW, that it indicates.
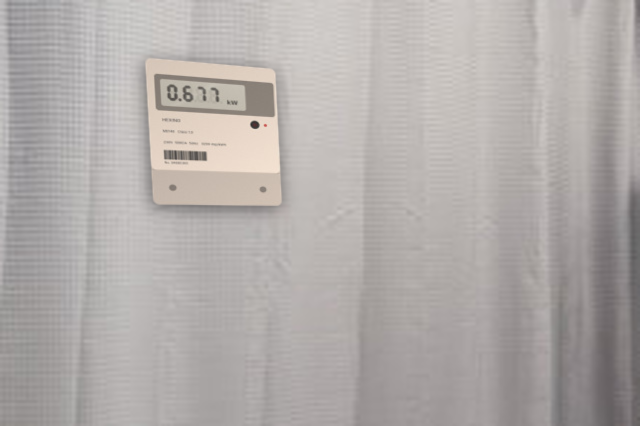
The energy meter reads 0.677 kW
